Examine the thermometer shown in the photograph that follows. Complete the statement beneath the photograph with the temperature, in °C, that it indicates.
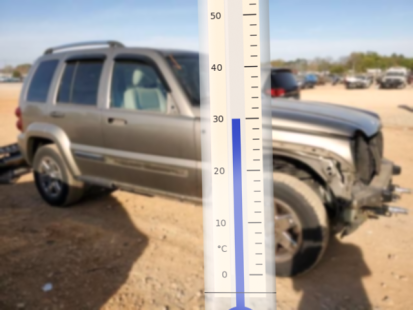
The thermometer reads 30 °C
